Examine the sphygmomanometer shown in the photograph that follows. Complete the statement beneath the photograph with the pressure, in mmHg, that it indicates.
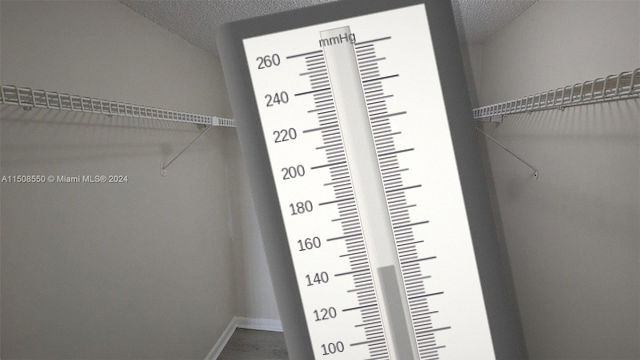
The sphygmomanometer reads 140 mmHg
